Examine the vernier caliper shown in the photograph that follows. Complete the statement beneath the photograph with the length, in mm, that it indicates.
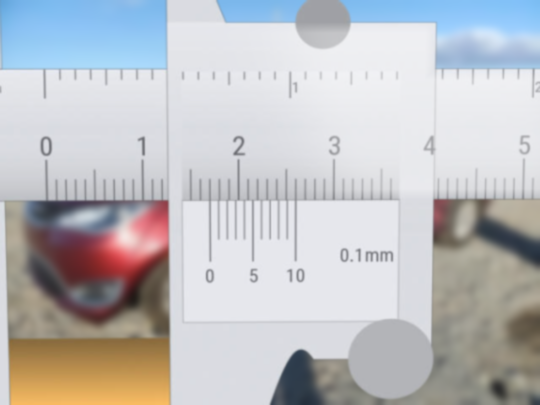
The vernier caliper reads 17.0 mm
